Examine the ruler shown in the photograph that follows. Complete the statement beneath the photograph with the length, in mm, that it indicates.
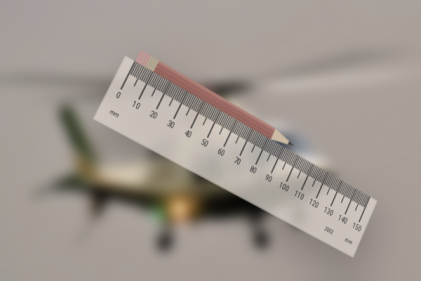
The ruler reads 95 mm
